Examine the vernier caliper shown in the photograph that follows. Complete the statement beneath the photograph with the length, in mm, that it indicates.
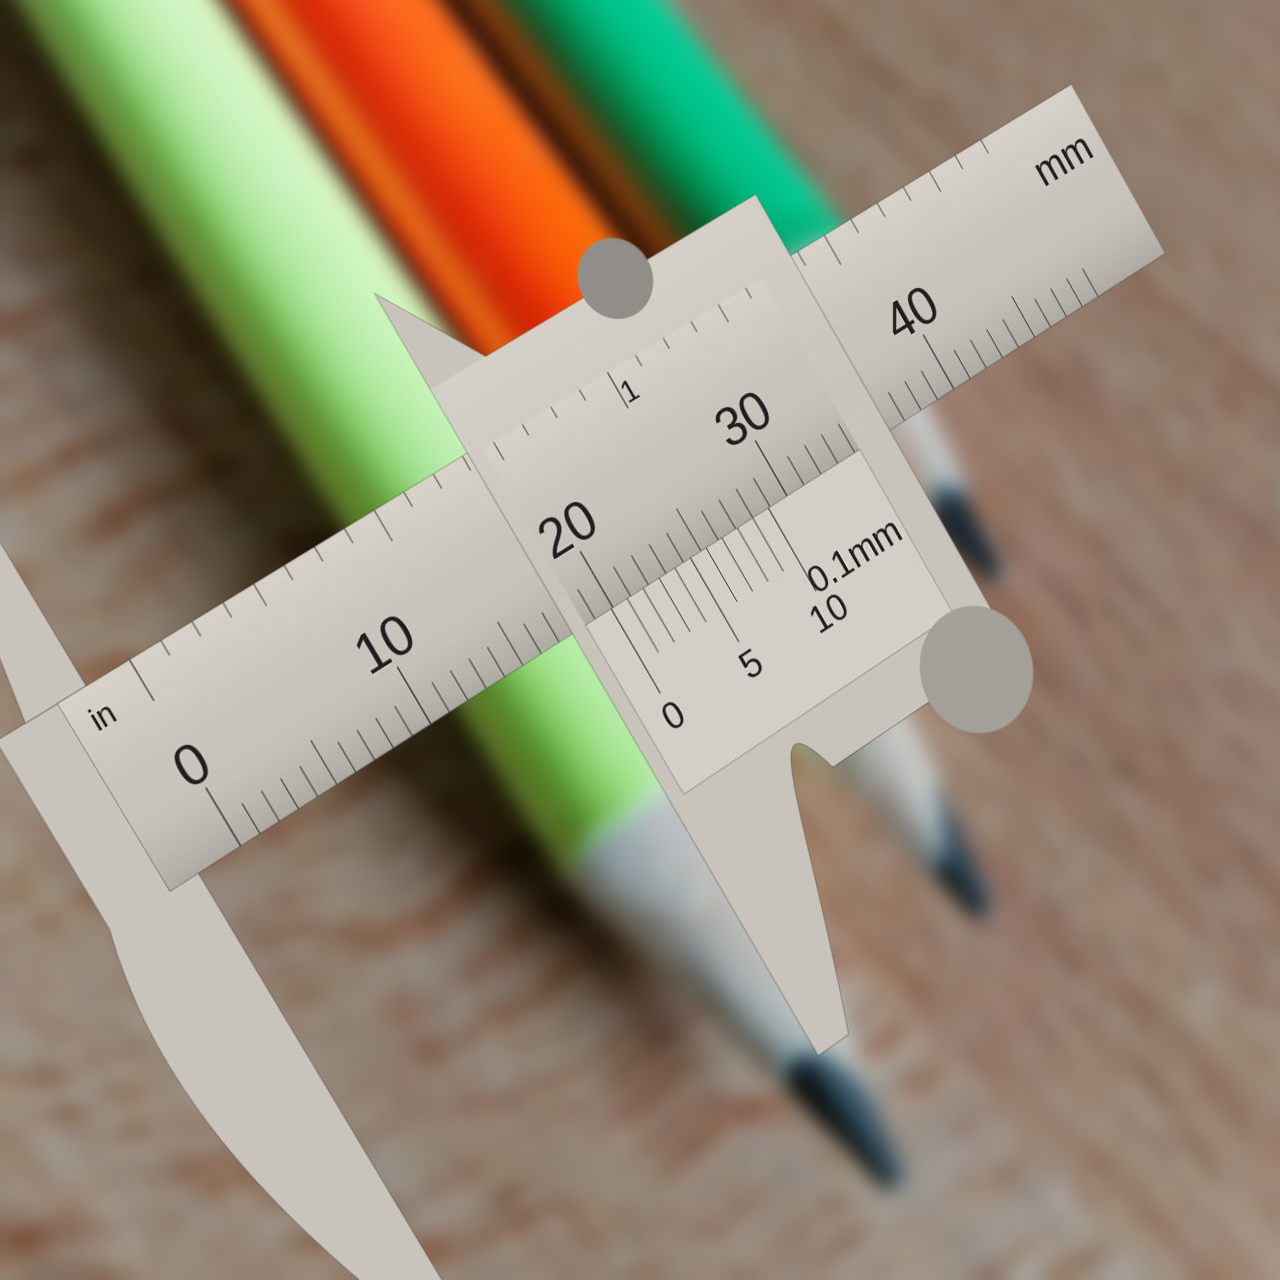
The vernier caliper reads 19.9 mm
